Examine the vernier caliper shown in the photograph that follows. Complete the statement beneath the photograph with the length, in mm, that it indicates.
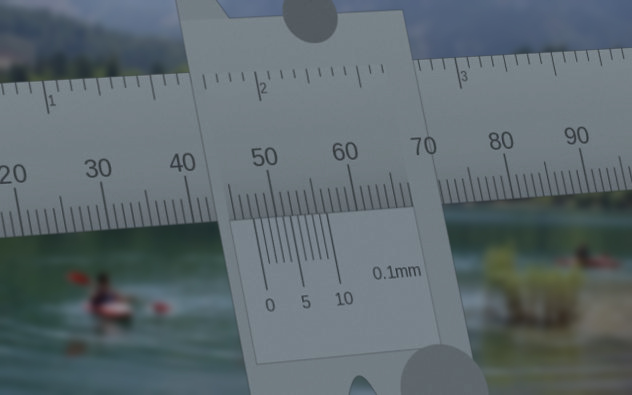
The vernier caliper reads 47.2 mm
